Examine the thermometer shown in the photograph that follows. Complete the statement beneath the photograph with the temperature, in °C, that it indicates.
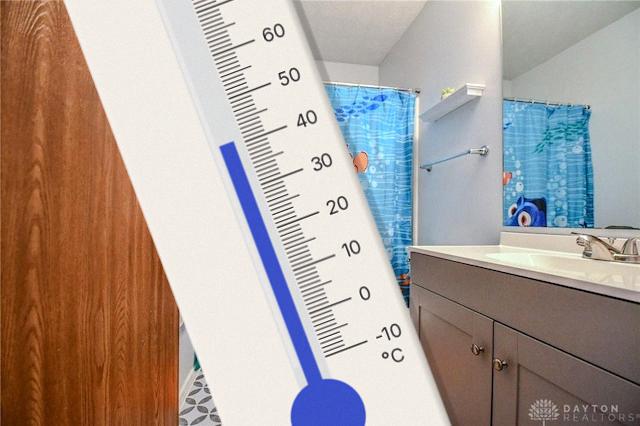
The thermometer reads 41 °C
